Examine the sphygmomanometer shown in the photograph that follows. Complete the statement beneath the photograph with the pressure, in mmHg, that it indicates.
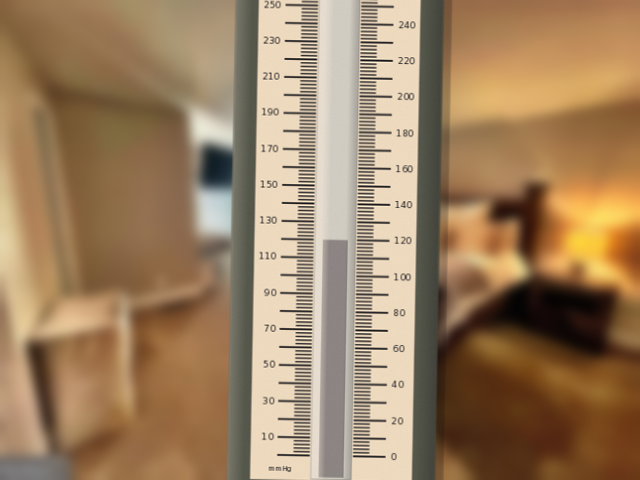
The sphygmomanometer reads 120 mmHg
